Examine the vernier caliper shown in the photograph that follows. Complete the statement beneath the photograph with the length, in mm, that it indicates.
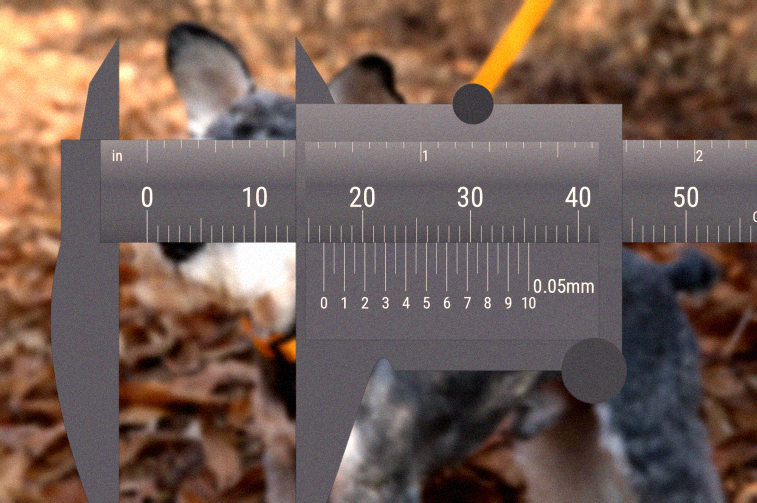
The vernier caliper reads 16.4 mm
